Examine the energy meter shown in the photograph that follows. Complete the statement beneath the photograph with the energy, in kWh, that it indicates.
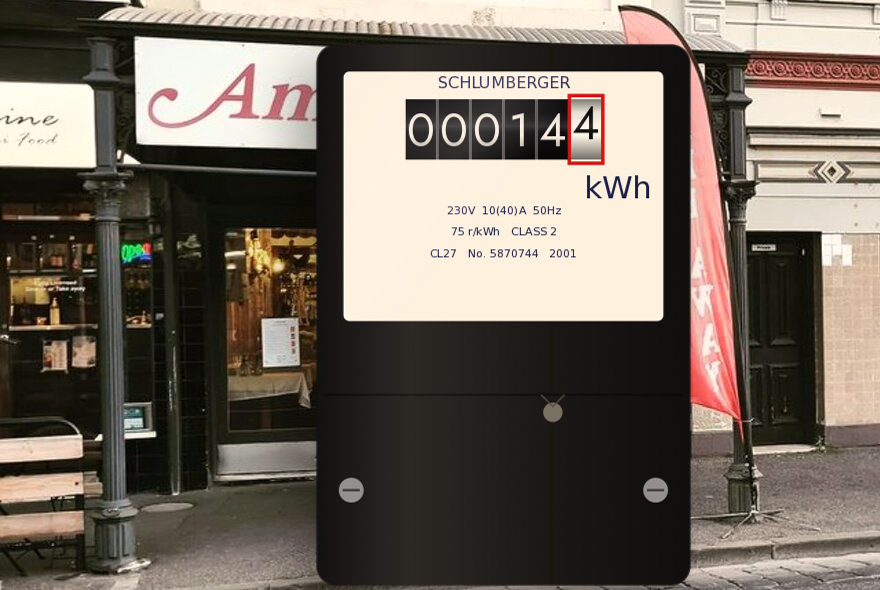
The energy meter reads 14.4 kWh
